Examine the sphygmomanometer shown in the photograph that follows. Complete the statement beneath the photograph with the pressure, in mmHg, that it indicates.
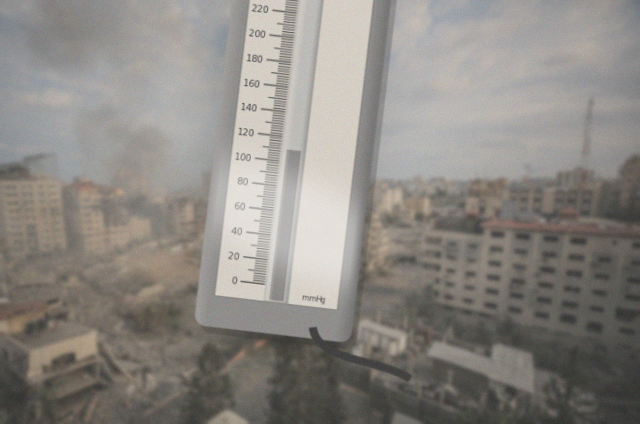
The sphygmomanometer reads 110 mmHg
